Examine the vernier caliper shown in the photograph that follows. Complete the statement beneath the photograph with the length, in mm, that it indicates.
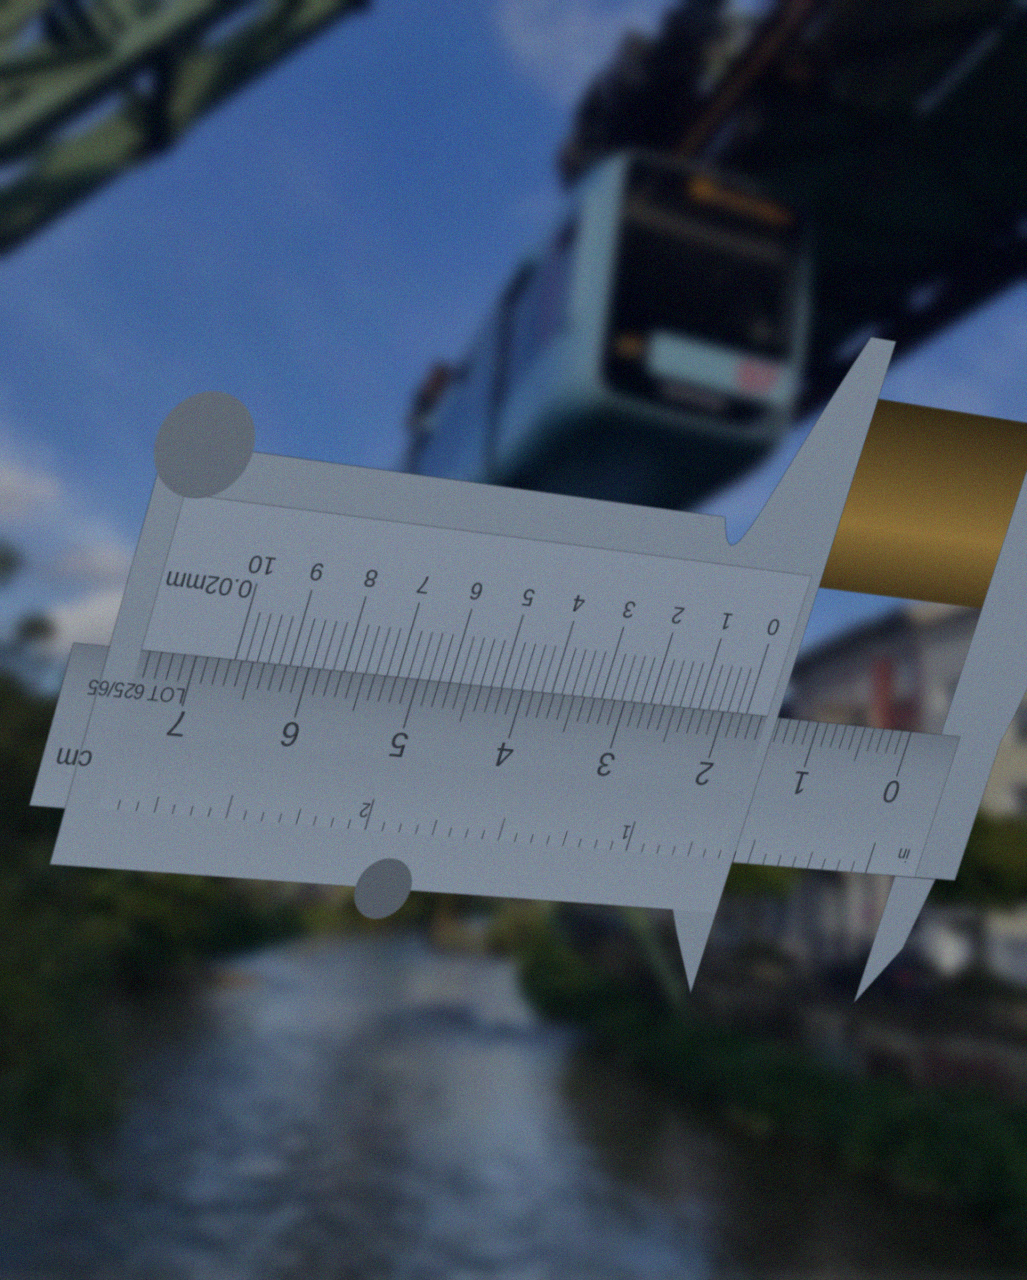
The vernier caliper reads 17.6 mm
